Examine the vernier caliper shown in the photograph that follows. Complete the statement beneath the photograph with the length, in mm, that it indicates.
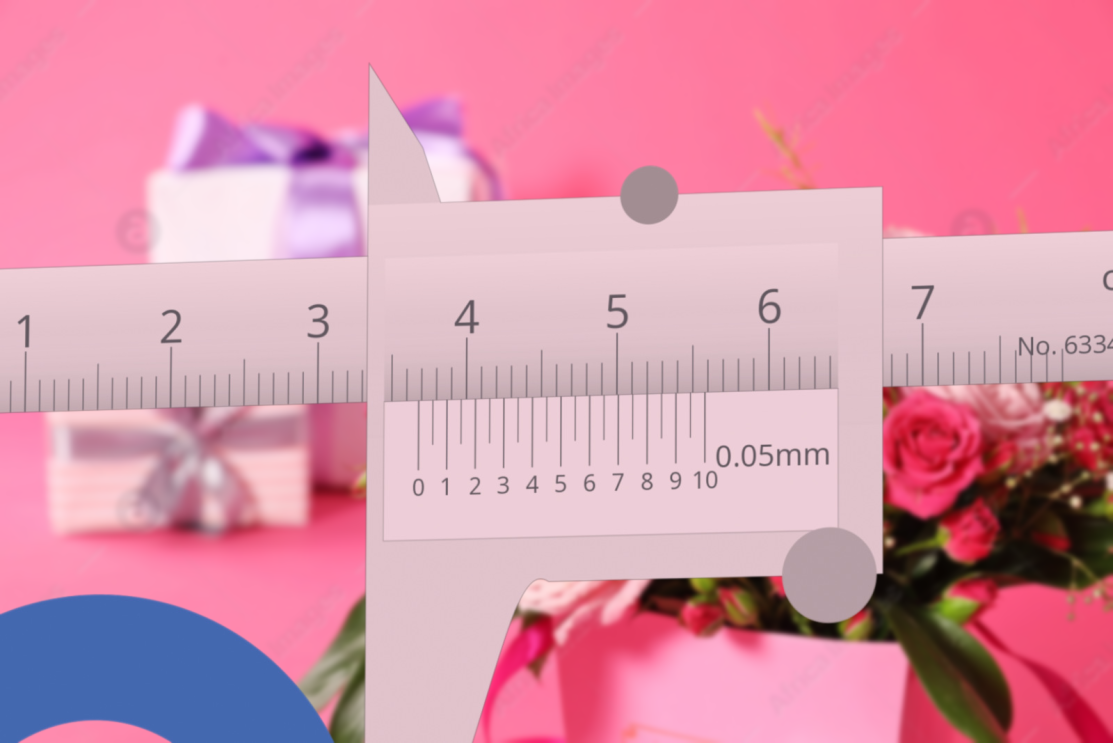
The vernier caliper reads 36.8 mm
